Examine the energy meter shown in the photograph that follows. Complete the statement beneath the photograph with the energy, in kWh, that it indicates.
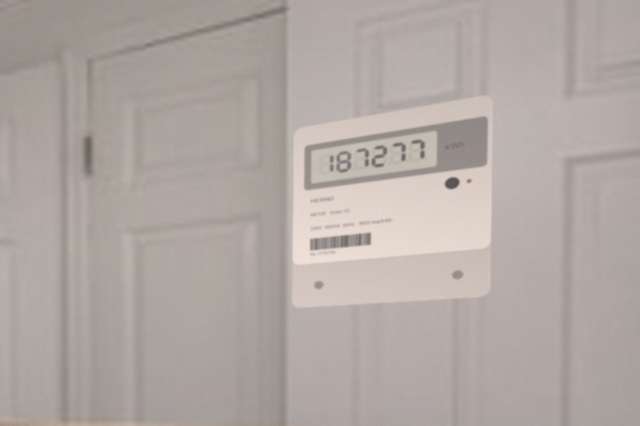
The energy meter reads 187277 kWh
